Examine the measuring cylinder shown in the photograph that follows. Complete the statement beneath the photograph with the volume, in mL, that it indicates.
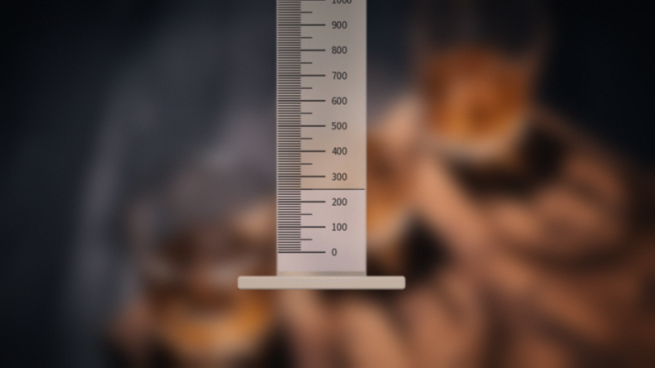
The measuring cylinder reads 250 mL
